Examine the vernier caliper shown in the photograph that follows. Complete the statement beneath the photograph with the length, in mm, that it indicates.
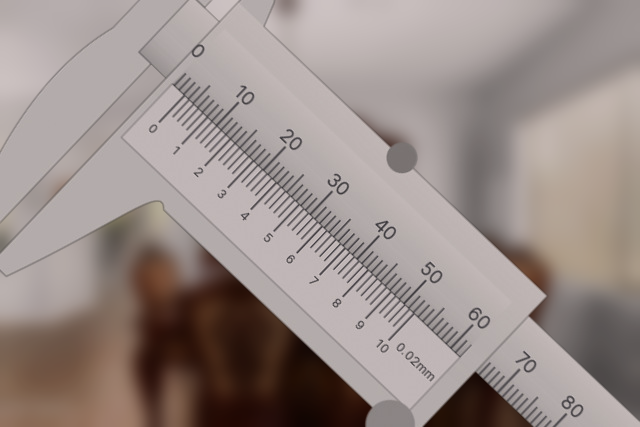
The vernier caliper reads 3.2 mm
